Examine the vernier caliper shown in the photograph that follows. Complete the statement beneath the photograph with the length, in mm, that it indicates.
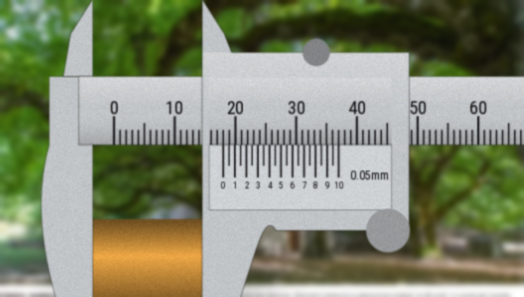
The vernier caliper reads 18.0 mm
